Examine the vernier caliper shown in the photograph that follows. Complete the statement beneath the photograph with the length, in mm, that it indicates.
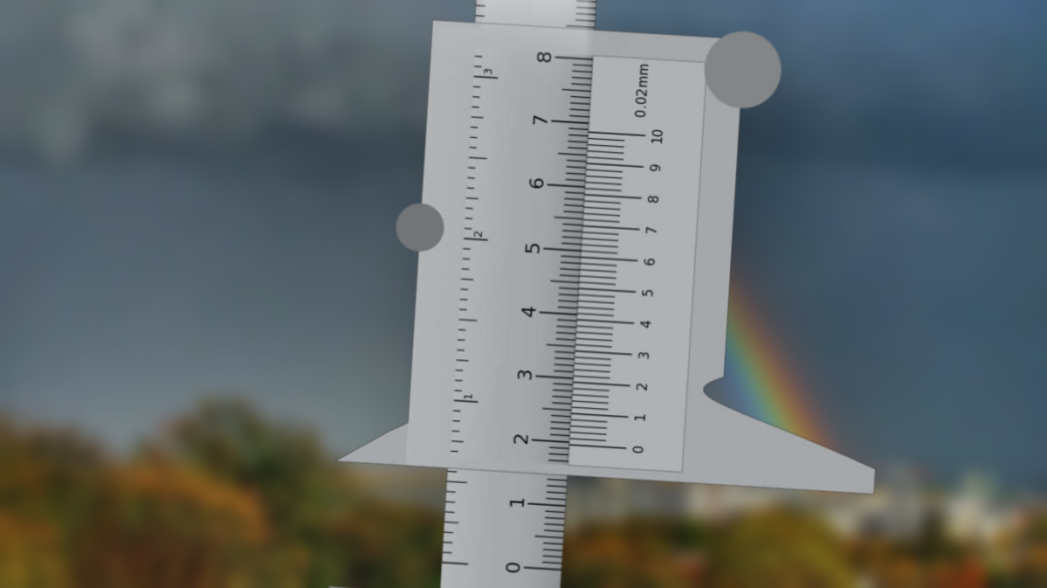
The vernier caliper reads 19.6 mm
